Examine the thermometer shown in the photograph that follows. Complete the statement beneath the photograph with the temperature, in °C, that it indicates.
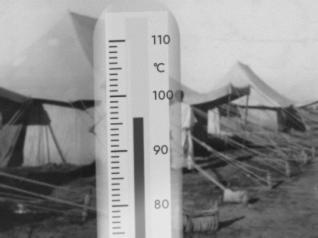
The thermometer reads 96 °C
